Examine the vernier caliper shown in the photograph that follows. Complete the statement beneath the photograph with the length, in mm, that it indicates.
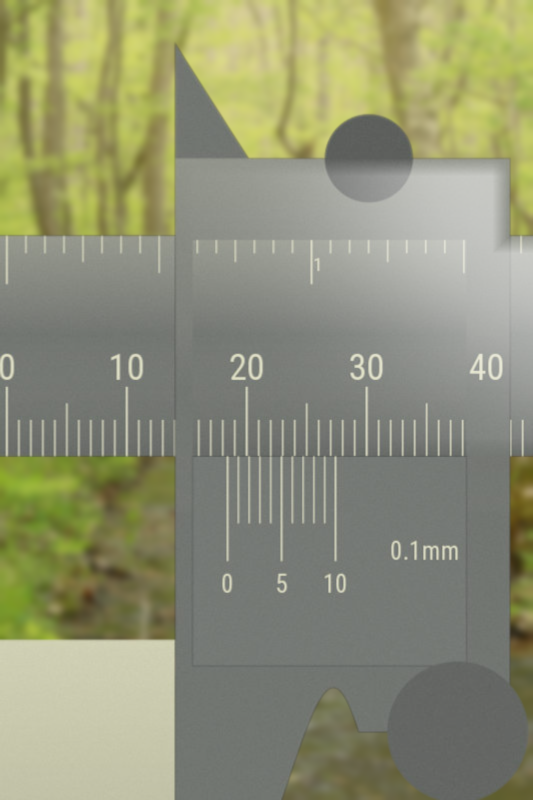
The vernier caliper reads 18.4 mm
